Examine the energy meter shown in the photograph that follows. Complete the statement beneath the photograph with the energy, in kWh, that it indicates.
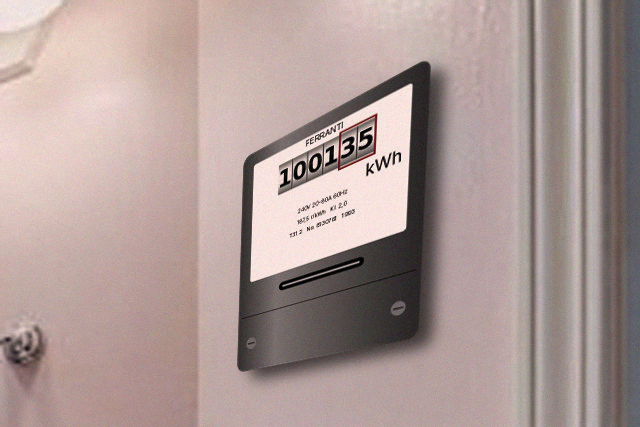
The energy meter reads 1001.35 kWh
